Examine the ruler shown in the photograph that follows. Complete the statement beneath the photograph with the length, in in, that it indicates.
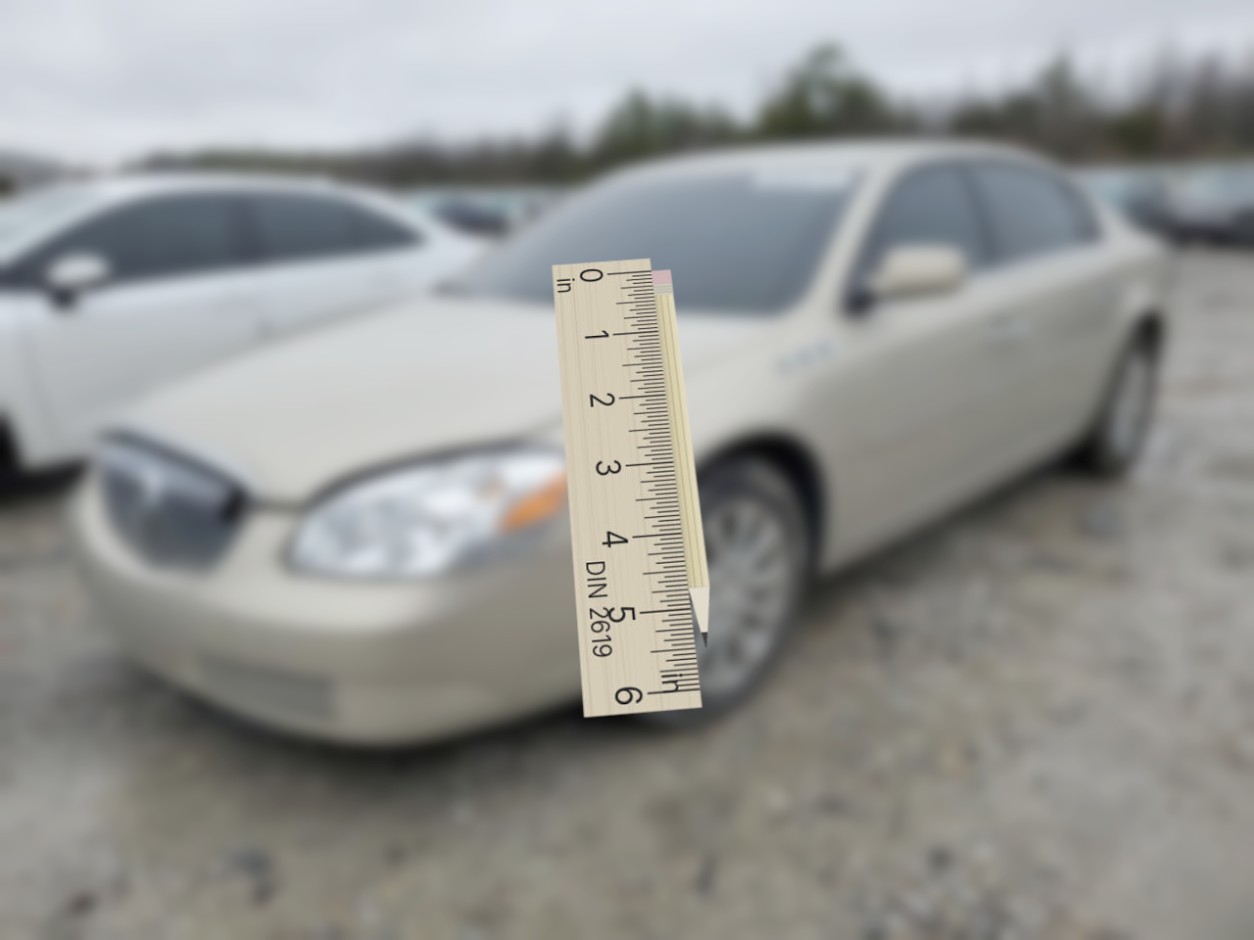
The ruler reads 5.5 in
